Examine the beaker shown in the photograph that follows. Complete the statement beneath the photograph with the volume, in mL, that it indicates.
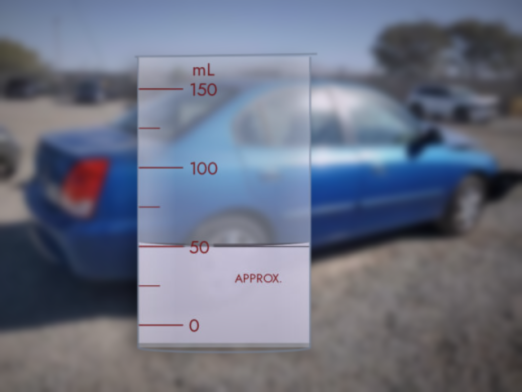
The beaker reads 50 mL
